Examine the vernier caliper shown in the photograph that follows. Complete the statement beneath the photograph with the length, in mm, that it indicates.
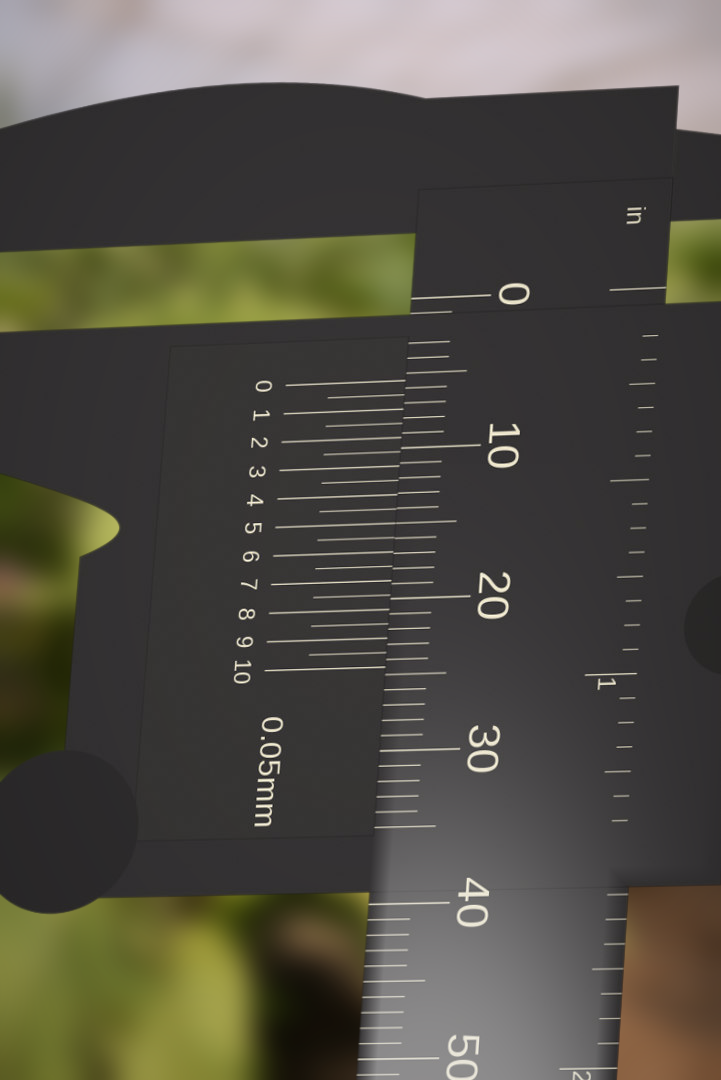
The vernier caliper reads 5.5 mm
